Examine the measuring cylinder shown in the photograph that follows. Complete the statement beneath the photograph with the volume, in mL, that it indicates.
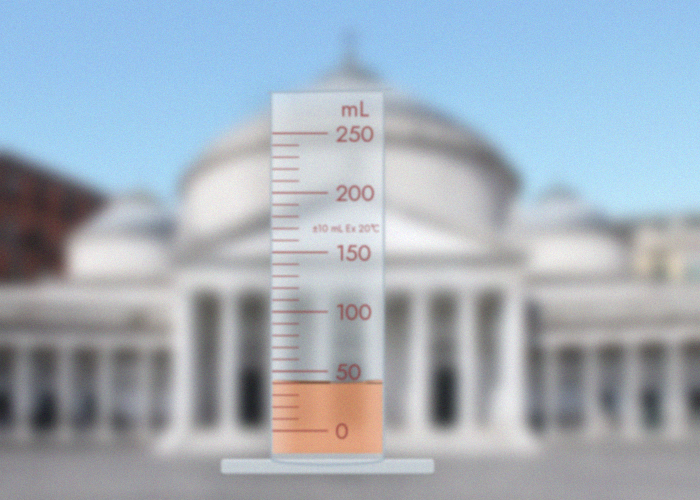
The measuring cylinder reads 40 mL
